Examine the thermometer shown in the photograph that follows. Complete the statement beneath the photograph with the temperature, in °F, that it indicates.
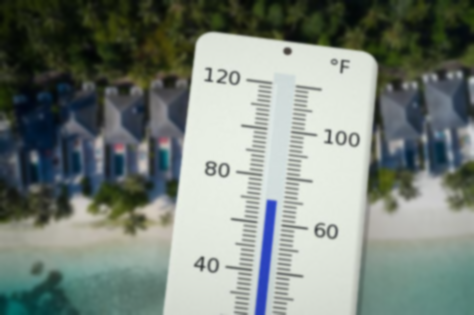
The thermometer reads 70 °F
